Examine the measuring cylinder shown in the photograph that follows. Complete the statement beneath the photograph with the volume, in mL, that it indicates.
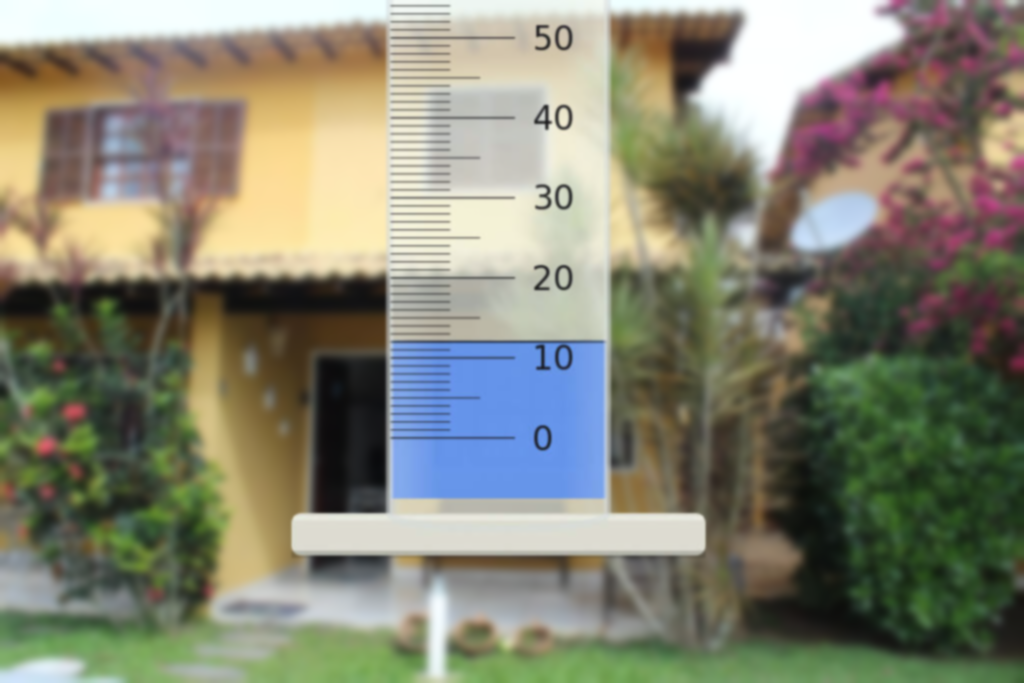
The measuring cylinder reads 12 mL
